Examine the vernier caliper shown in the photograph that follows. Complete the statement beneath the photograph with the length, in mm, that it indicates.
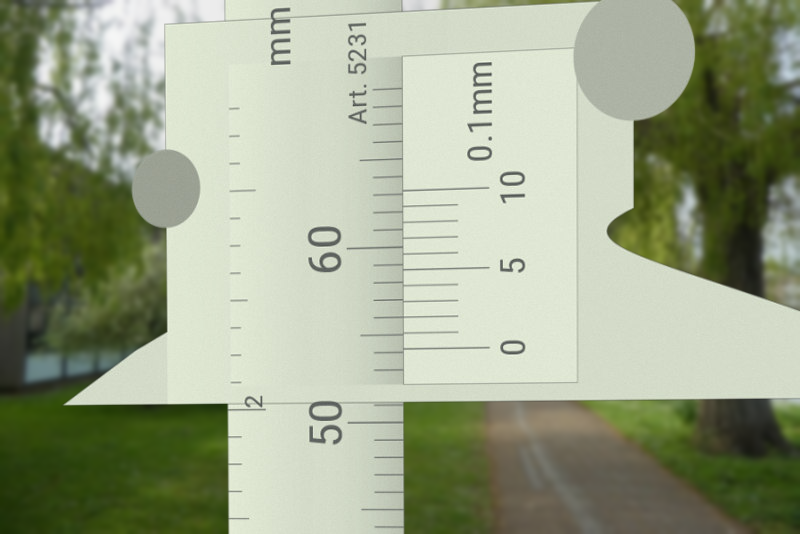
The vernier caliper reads 54.2 mm
